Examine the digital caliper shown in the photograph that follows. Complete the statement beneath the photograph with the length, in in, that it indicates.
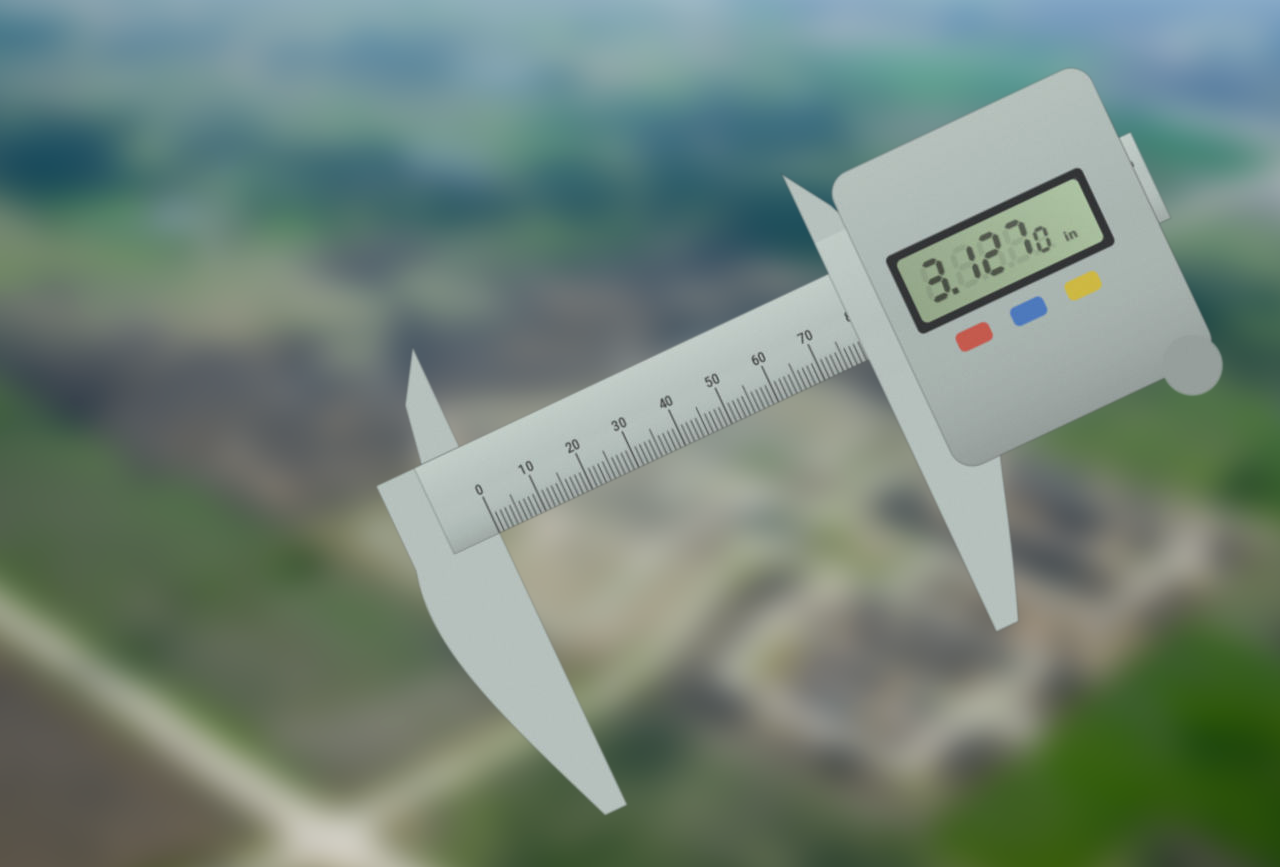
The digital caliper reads 3.1270 in
